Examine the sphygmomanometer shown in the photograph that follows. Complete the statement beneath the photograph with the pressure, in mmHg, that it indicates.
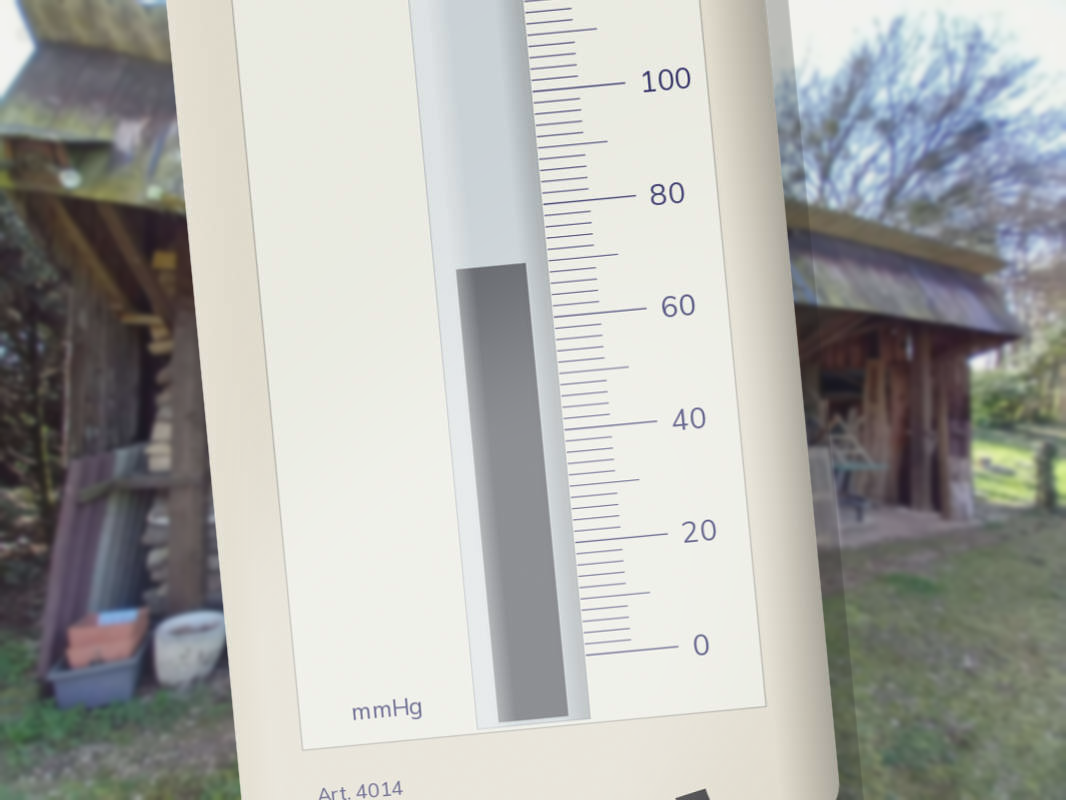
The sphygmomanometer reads 70 mmHg
